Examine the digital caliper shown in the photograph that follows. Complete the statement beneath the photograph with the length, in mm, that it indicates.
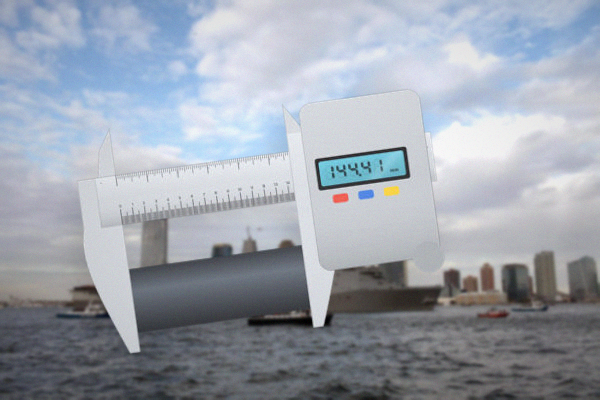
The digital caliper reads 144.41 mm
